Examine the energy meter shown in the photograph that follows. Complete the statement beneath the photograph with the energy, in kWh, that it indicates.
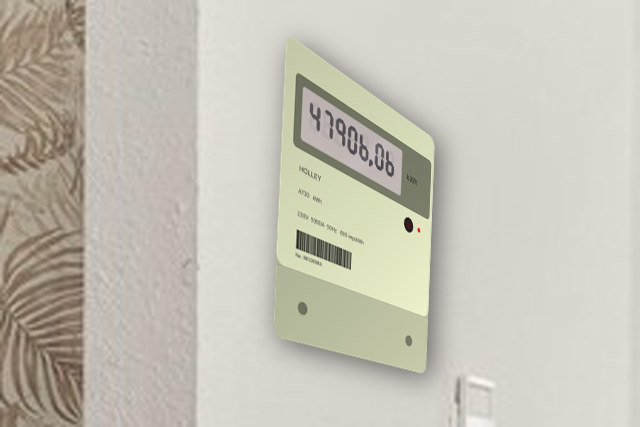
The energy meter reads 47906.06 kWh
